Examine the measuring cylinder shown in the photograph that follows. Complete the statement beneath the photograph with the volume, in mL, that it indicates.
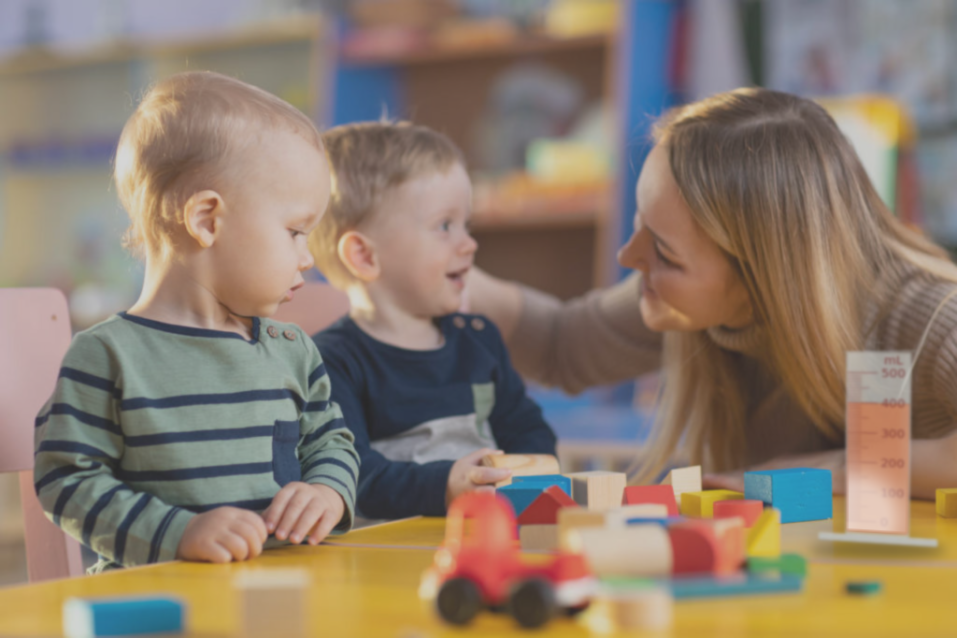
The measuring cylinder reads 400 mL
